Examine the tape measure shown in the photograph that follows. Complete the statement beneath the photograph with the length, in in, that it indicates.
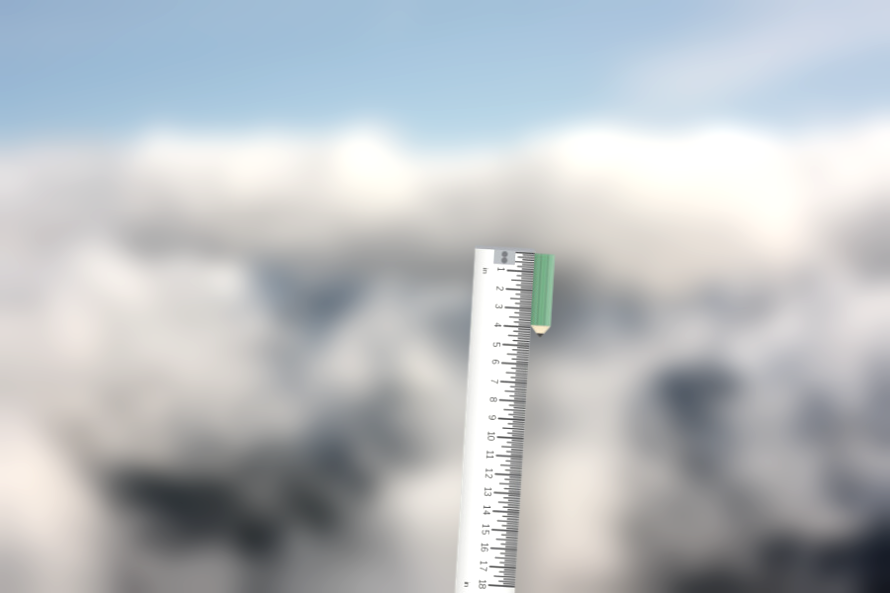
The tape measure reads 4.5 in
